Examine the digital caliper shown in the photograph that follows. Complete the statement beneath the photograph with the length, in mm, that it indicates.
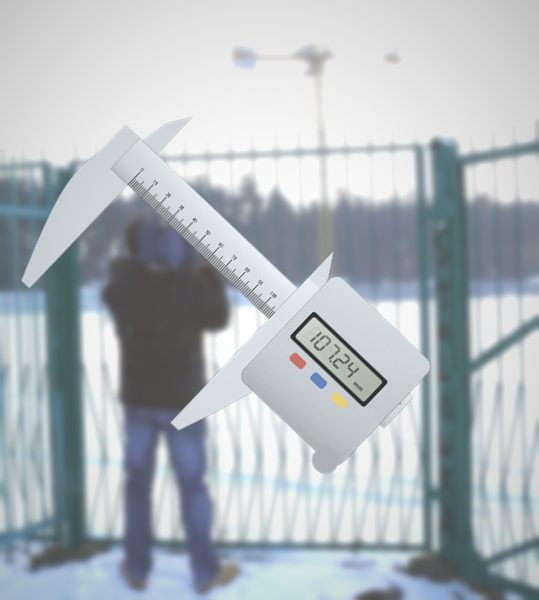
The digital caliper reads 107.24 mm
